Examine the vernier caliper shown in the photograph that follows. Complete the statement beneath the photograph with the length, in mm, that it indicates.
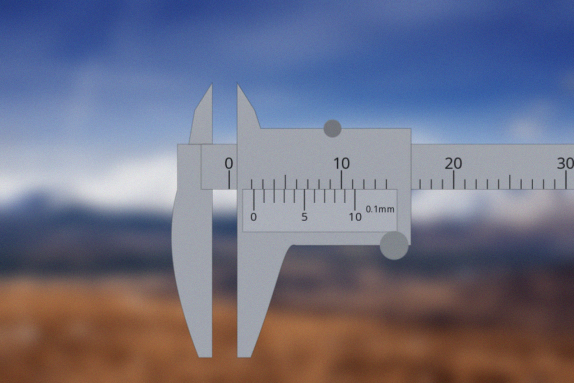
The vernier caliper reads 2.2 mm
